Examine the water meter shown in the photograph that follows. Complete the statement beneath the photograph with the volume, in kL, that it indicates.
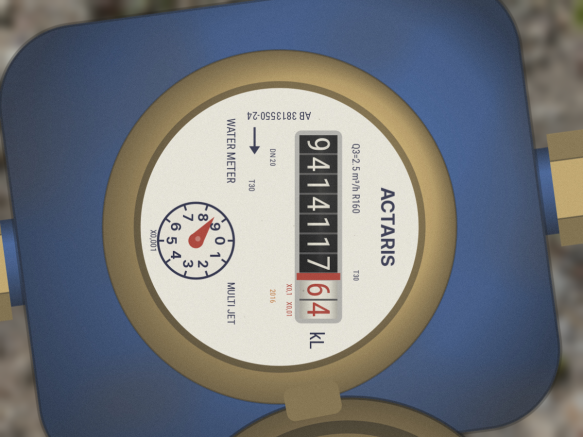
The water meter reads 9414117.648 kL
